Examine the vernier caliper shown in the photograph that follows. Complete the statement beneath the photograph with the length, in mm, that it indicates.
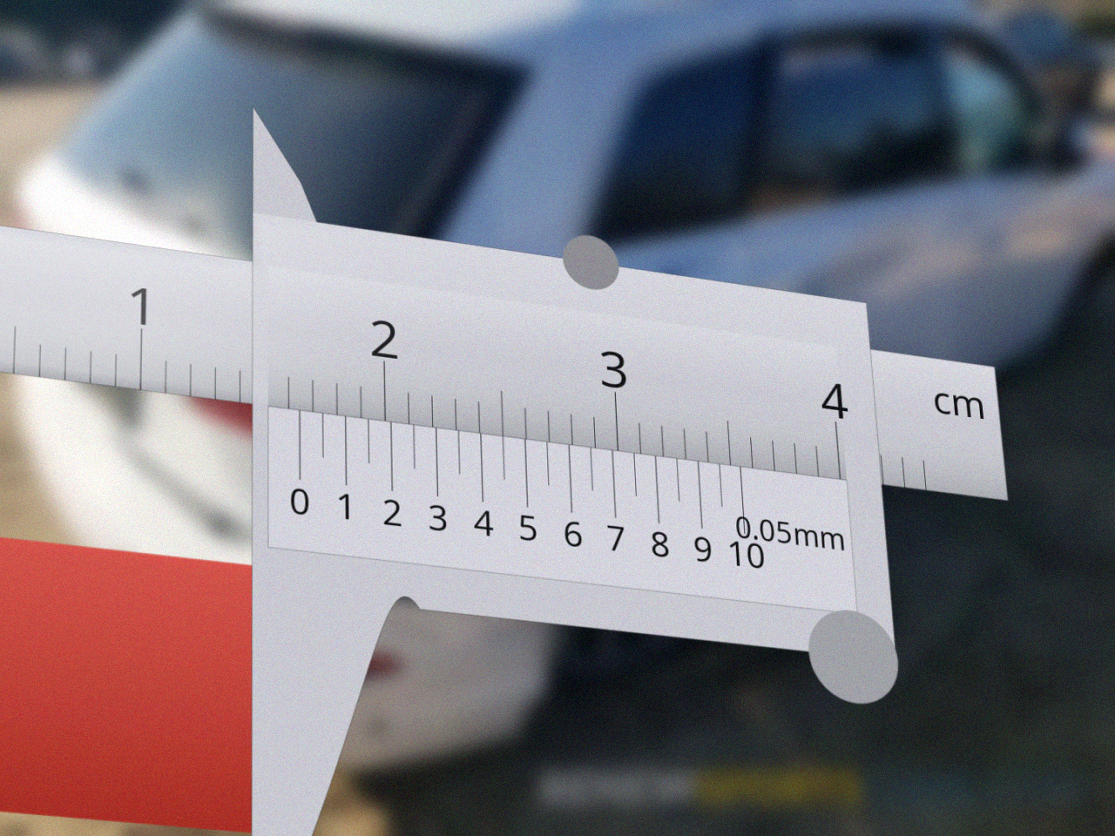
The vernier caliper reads 16.45 mm
